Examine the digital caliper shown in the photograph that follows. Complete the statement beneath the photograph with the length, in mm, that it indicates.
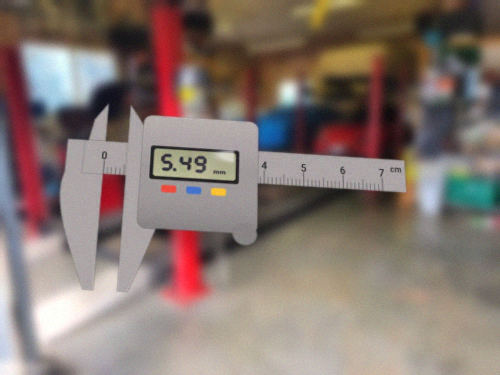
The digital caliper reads 5.49 mm
